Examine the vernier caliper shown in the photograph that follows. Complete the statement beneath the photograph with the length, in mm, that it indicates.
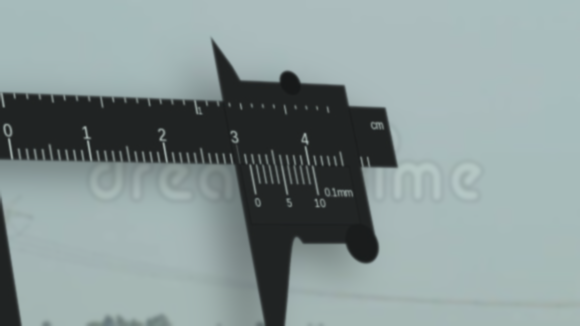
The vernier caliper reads 31.5 mm
